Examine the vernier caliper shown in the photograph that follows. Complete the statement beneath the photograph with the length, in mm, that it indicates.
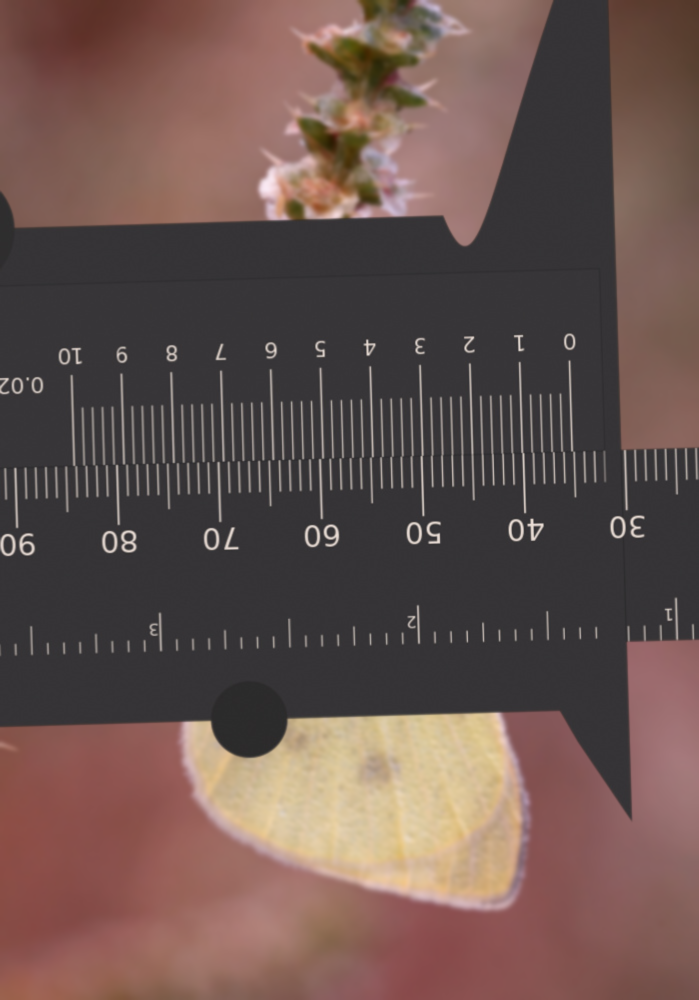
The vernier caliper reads 35.2 mm
